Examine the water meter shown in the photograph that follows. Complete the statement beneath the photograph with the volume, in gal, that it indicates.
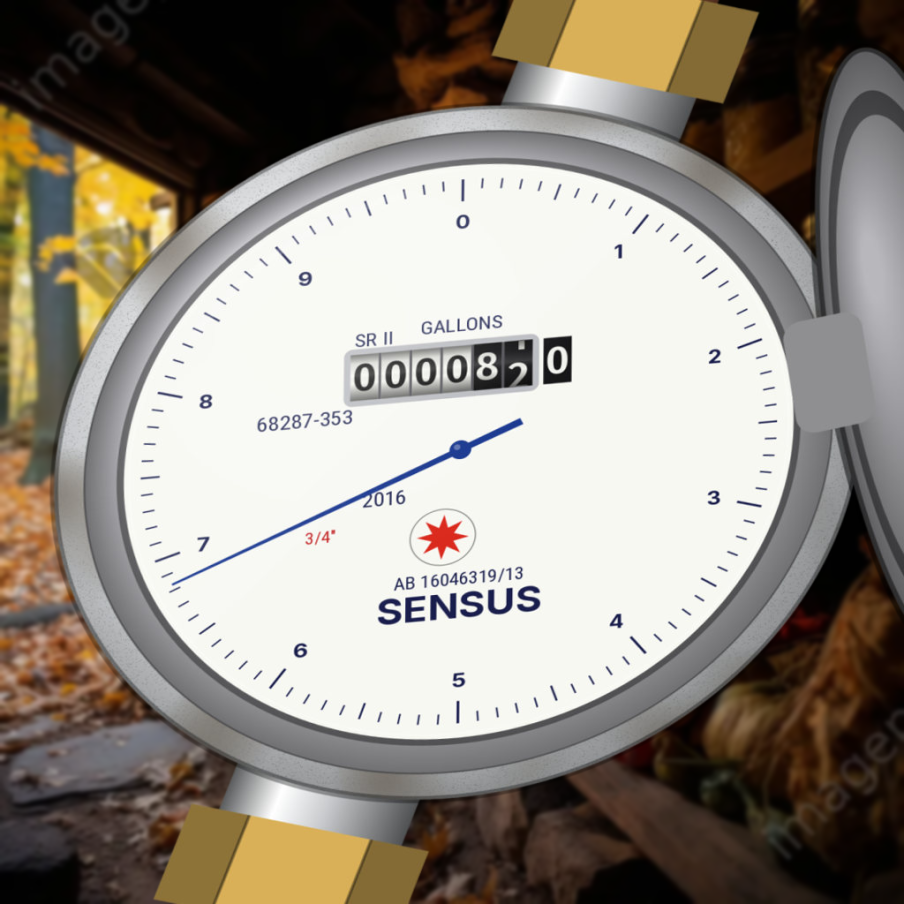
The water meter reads 816.8 gal
